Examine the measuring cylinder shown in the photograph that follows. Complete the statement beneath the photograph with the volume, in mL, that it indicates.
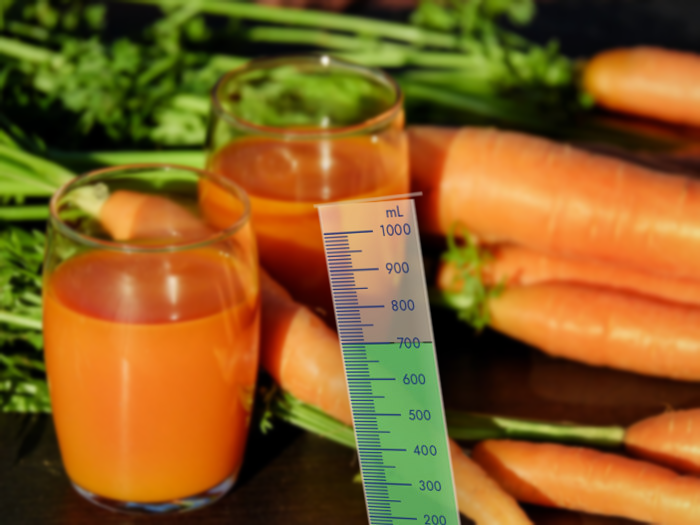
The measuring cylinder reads 700 mL
